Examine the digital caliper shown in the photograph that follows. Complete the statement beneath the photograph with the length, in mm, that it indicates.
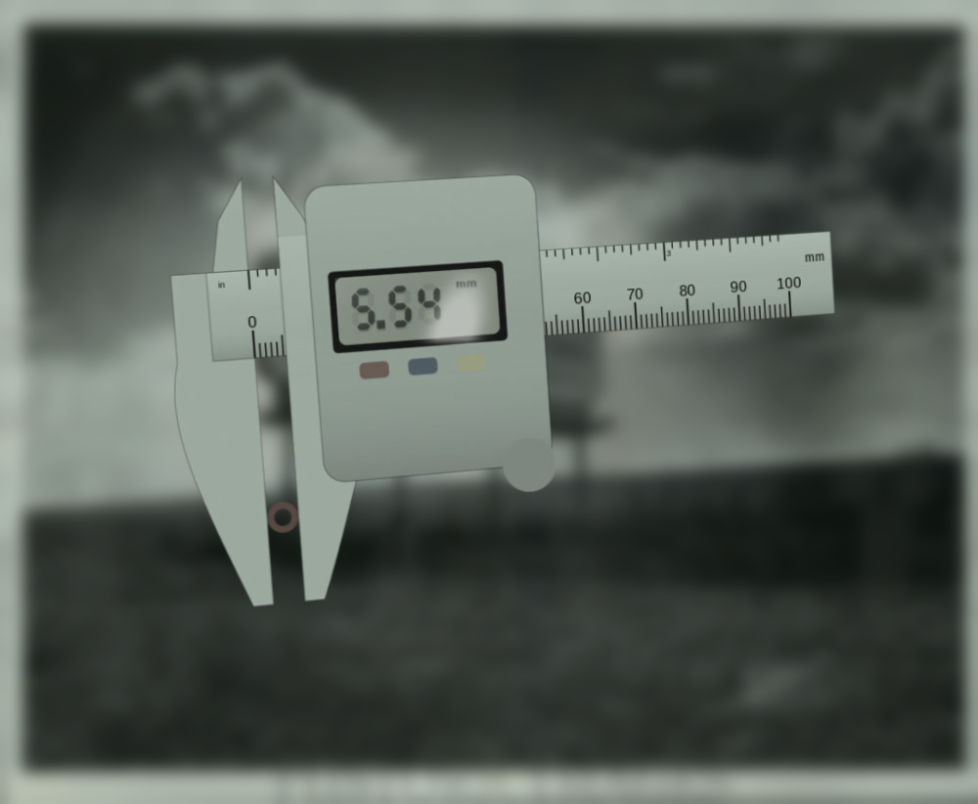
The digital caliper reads 5.54 mm
